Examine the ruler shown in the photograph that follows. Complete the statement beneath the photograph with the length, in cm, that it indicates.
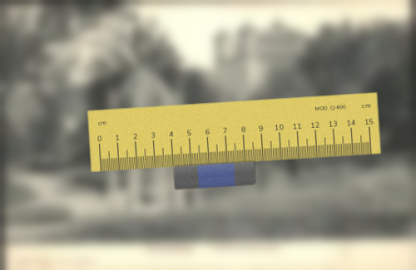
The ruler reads 4.5 cm
